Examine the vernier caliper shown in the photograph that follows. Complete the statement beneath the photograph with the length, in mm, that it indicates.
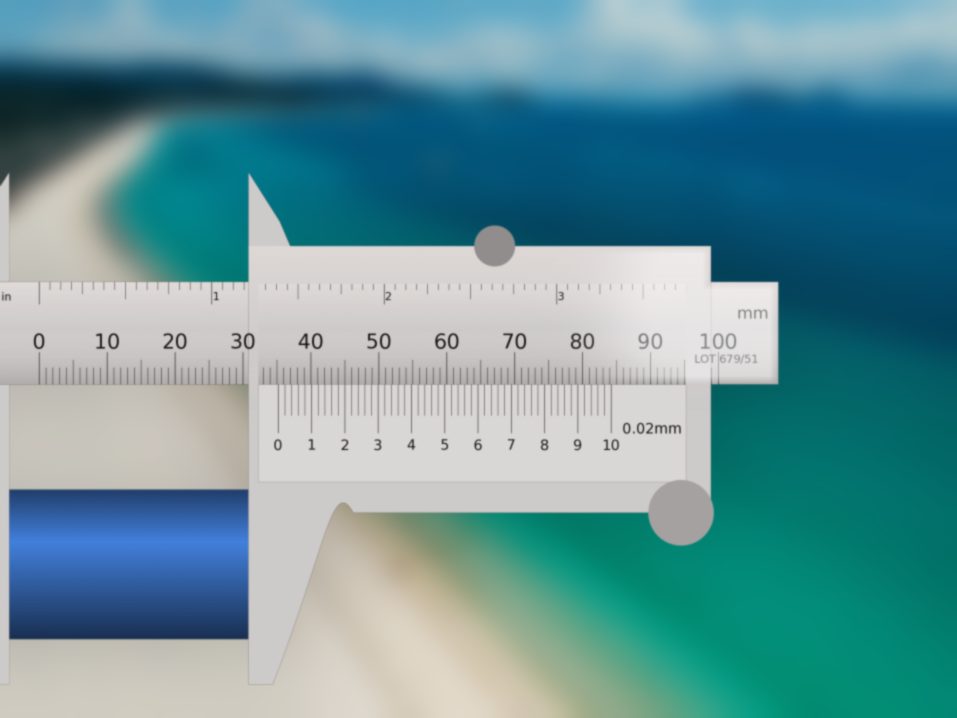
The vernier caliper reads 35.2 mm
